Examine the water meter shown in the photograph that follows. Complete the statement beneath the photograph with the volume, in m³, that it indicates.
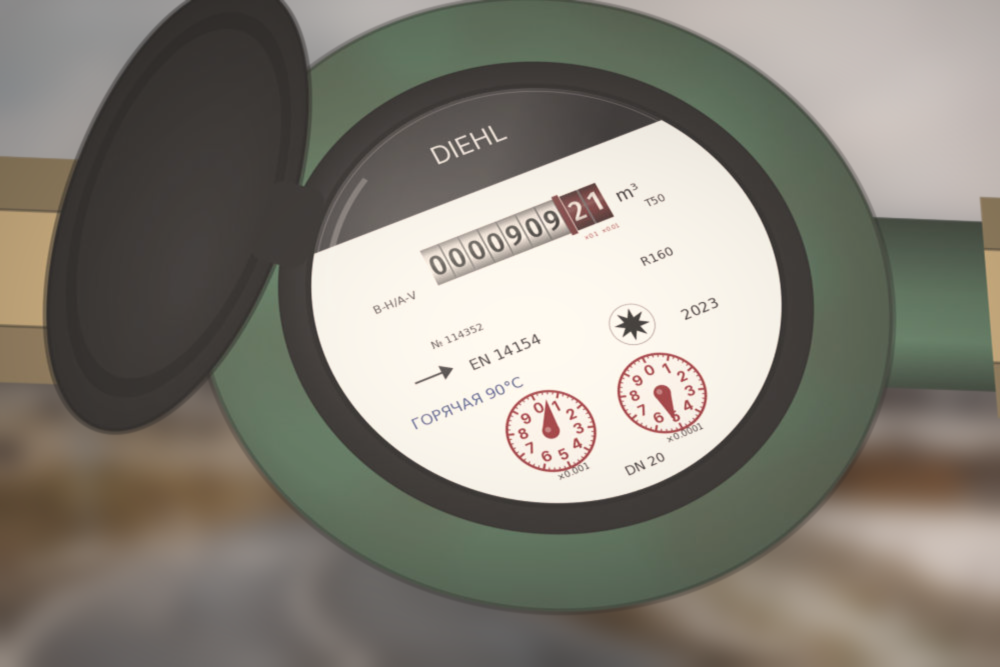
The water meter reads 909.2105 m³
